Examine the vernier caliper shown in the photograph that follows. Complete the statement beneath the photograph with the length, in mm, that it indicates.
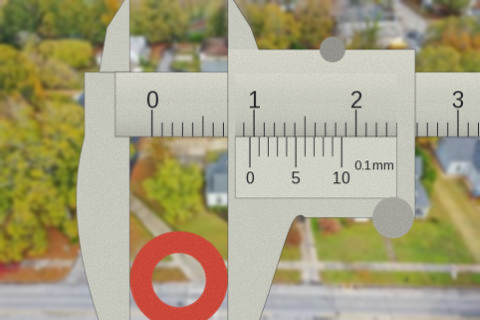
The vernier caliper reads 9.6 mm
